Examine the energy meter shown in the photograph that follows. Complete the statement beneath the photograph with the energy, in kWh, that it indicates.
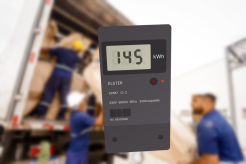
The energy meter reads 145 kWh
